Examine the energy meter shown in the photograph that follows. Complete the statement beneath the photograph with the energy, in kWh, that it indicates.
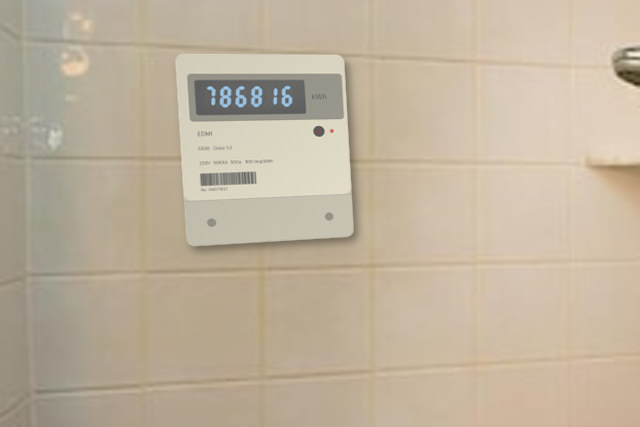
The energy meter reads 786816 kWh
